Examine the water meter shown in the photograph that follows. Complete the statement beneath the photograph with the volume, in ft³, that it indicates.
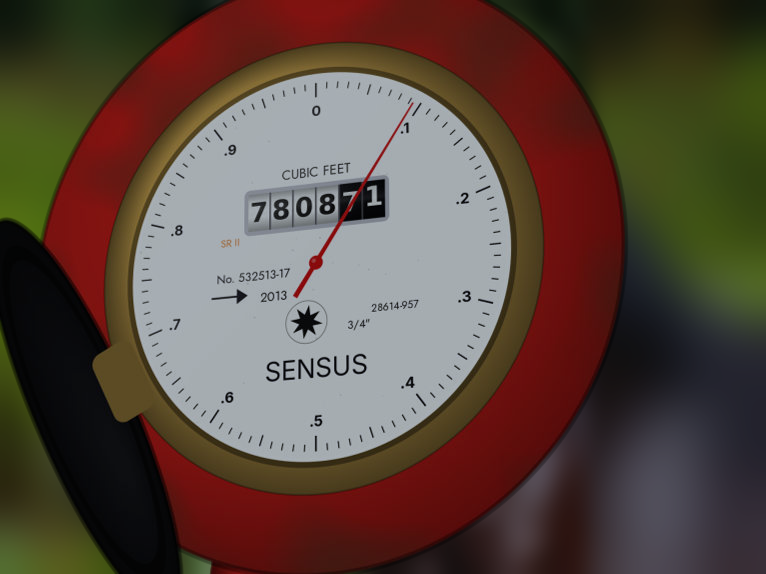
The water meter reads 780871.09 ft³
